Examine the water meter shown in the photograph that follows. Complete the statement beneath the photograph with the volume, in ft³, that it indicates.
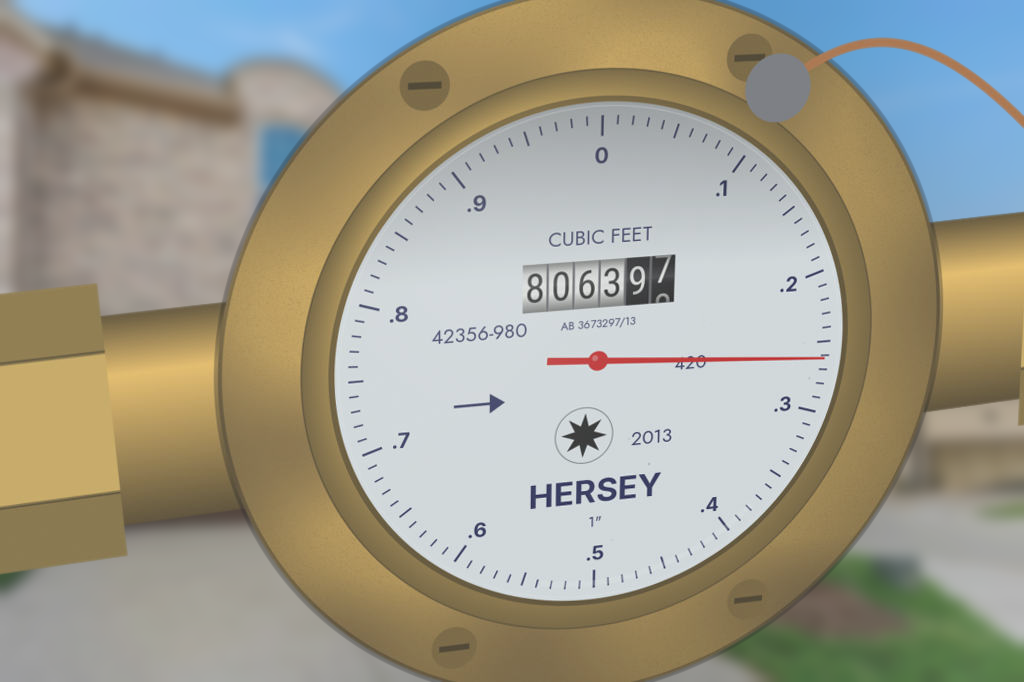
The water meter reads 806397.26 ft³
